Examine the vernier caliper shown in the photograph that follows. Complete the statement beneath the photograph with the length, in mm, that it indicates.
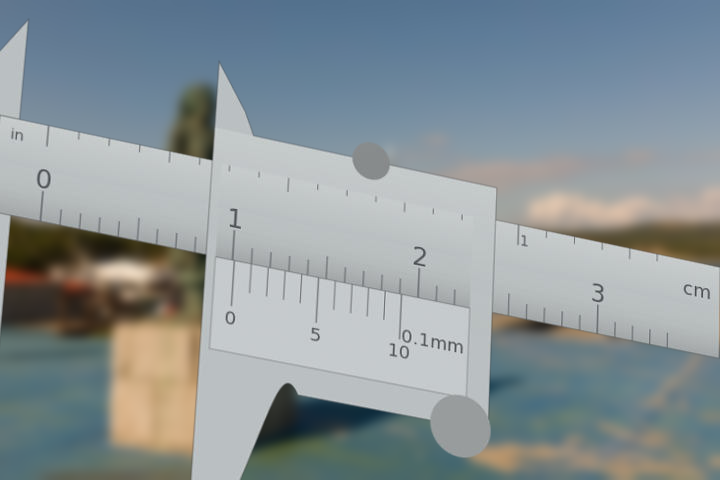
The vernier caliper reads 10.1 mm
